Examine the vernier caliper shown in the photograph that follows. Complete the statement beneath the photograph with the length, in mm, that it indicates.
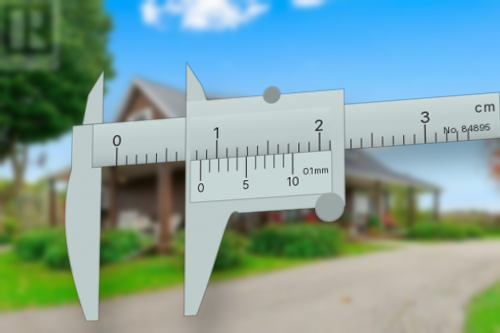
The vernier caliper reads 8.4 mm
